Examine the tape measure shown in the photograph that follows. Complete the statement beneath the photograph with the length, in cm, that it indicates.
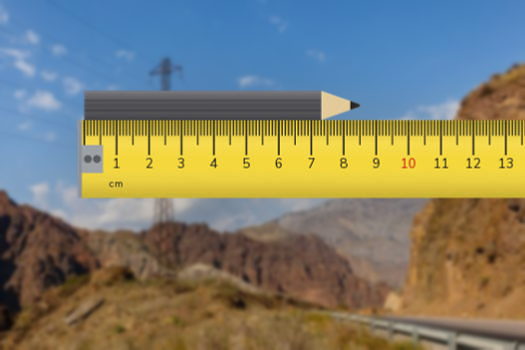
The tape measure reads 8.5 cm
